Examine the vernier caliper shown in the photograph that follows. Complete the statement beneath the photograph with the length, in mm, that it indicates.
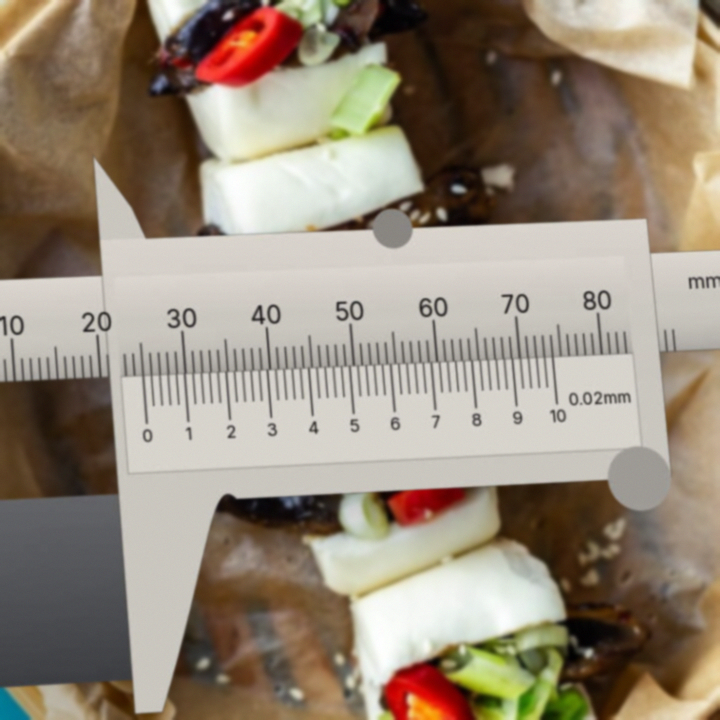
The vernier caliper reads 25.0 mm
